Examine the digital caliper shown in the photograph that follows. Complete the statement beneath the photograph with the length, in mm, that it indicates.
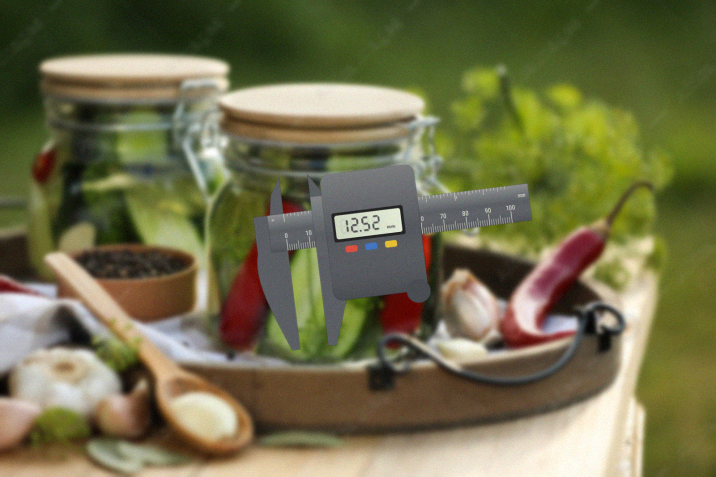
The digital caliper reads 12.52 mm
